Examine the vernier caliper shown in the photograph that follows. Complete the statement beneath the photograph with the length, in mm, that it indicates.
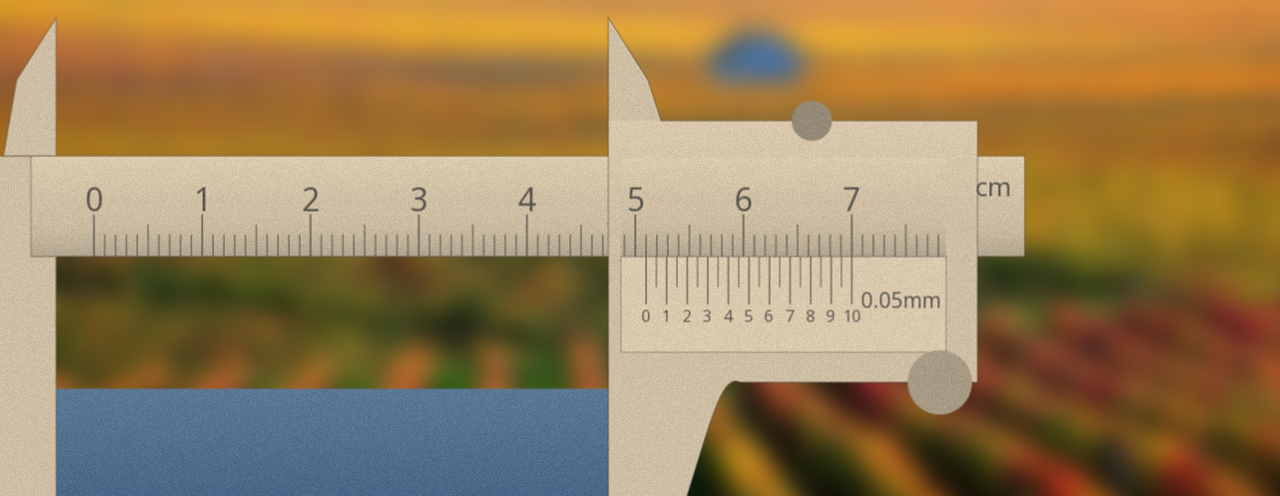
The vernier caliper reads 51.0 mm
